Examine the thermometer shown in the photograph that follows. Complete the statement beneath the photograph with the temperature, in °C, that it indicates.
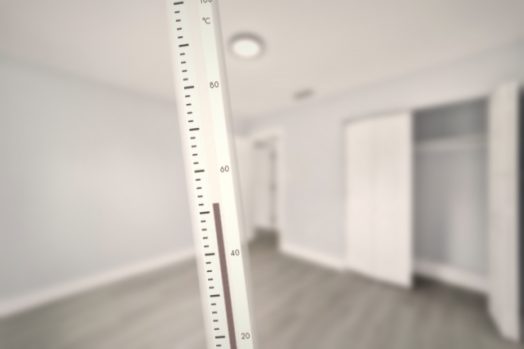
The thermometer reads 52 °C
